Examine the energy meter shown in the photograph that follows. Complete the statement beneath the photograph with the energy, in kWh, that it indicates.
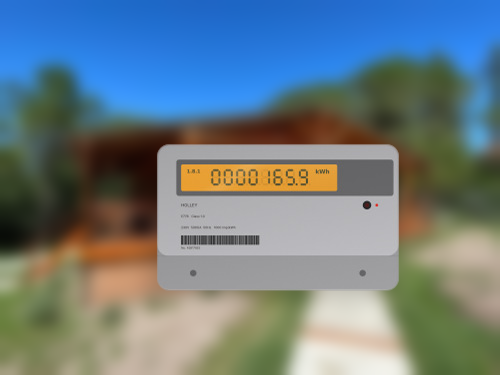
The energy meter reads 165.9 kWh
